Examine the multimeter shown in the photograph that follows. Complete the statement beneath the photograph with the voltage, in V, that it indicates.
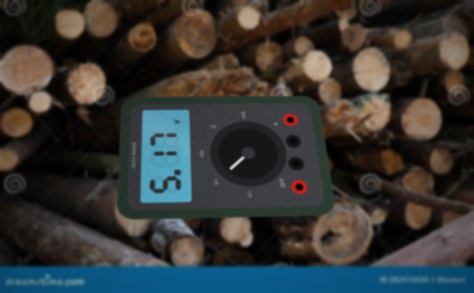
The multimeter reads 5.17 V
